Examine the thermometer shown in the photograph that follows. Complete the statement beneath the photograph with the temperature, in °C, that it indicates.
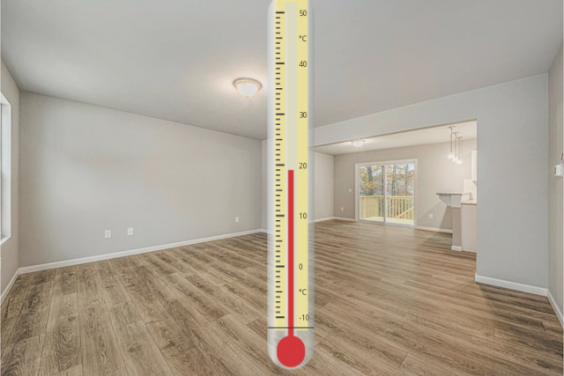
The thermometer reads 19 °C
